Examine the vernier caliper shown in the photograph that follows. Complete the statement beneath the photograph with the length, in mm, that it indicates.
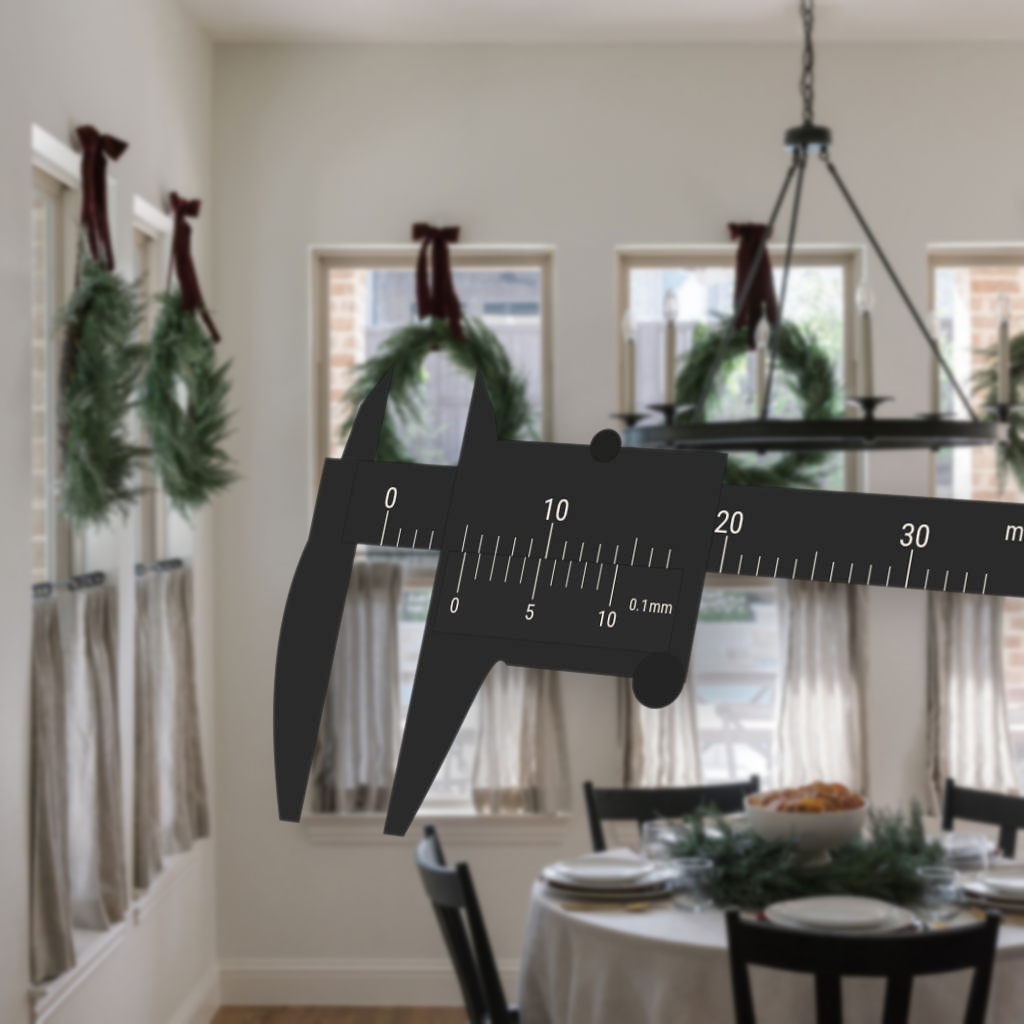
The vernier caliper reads 5.2 mm
